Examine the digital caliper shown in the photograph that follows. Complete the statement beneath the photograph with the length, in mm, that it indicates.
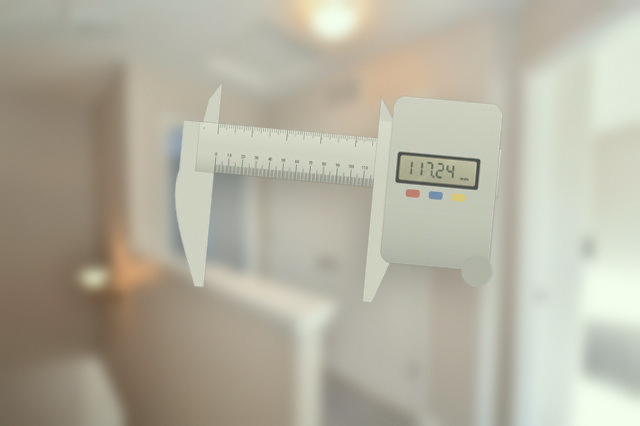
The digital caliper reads 117.24 mm
